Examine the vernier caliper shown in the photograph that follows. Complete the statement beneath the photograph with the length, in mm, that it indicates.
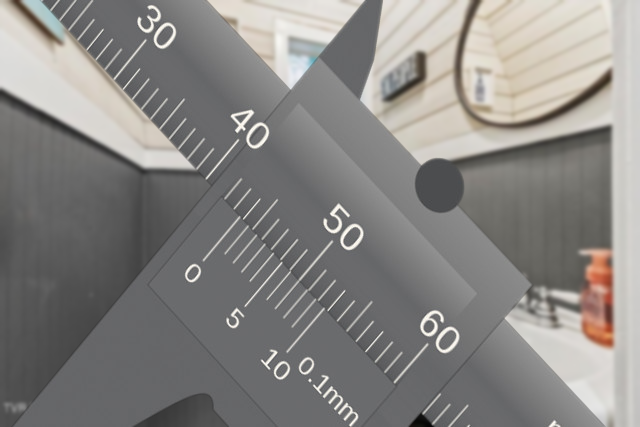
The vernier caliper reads 43.7 mm
